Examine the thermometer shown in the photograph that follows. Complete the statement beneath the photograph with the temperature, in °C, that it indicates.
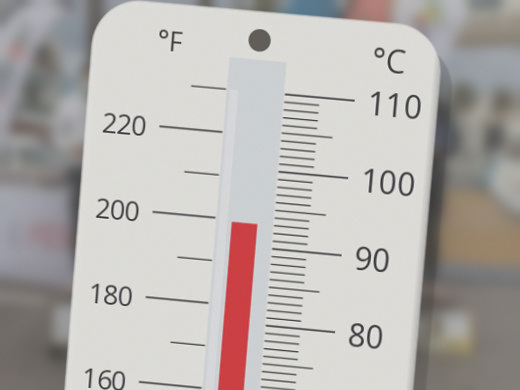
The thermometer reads 93 °C
